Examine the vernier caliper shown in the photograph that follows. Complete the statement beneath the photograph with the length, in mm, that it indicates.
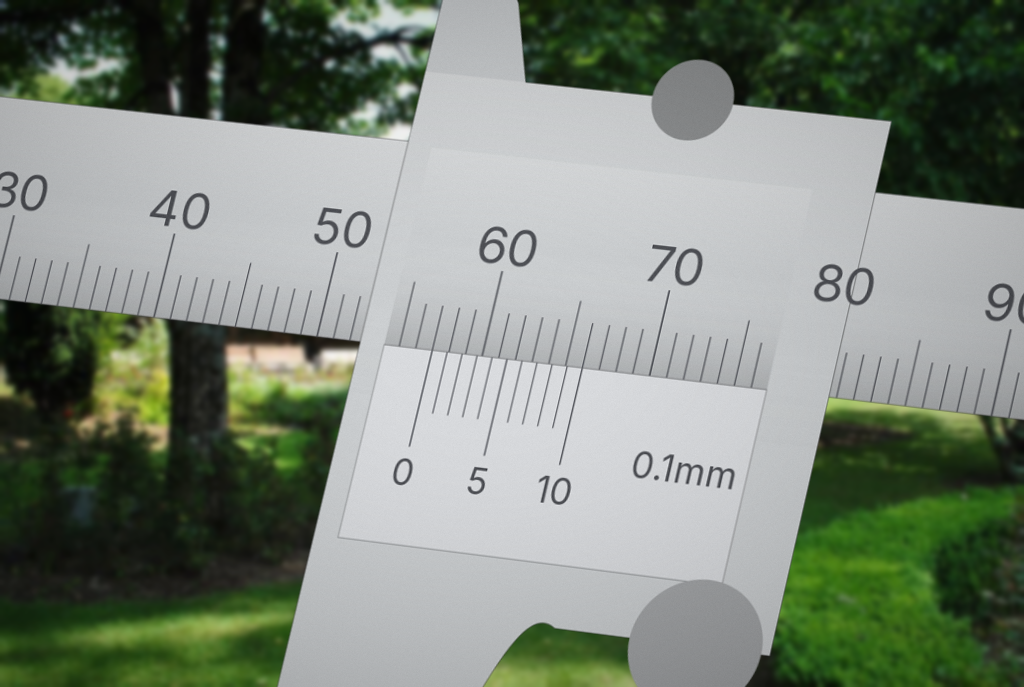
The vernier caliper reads 57.0 mm
